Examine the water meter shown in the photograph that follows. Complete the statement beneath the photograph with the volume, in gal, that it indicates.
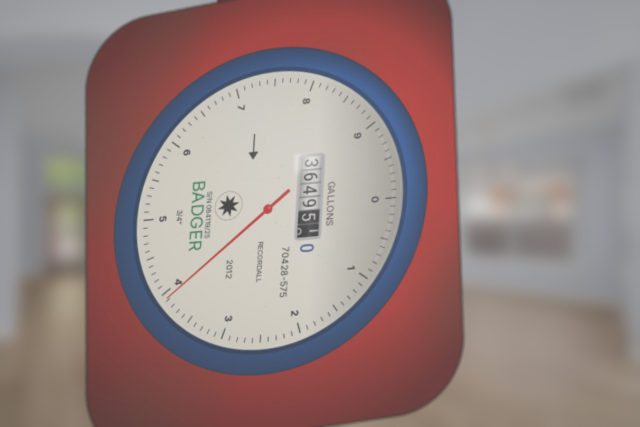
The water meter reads 3649513.9 gal
